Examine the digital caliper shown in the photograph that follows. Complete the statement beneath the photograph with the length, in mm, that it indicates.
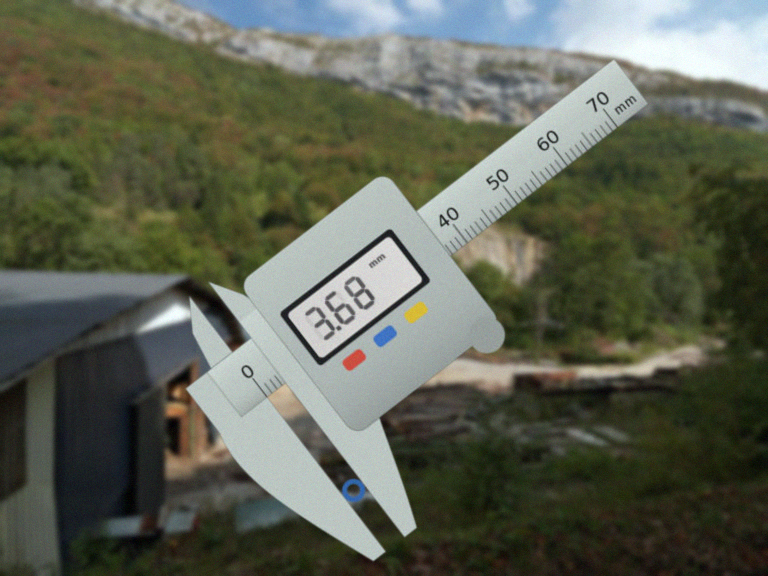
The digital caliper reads 3.68 mm
